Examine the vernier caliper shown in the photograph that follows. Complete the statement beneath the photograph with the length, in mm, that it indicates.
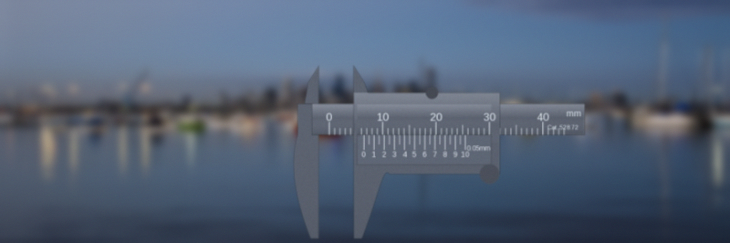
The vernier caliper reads 6.5 mm
